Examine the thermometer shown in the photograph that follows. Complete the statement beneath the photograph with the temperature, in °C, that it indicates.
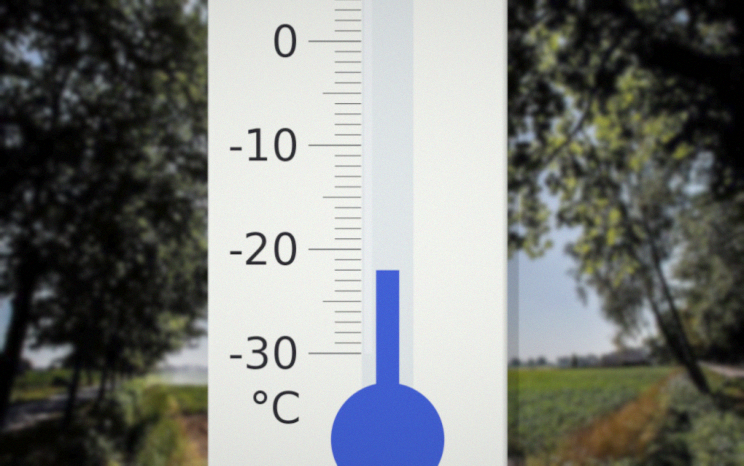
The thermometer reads -22 °C
